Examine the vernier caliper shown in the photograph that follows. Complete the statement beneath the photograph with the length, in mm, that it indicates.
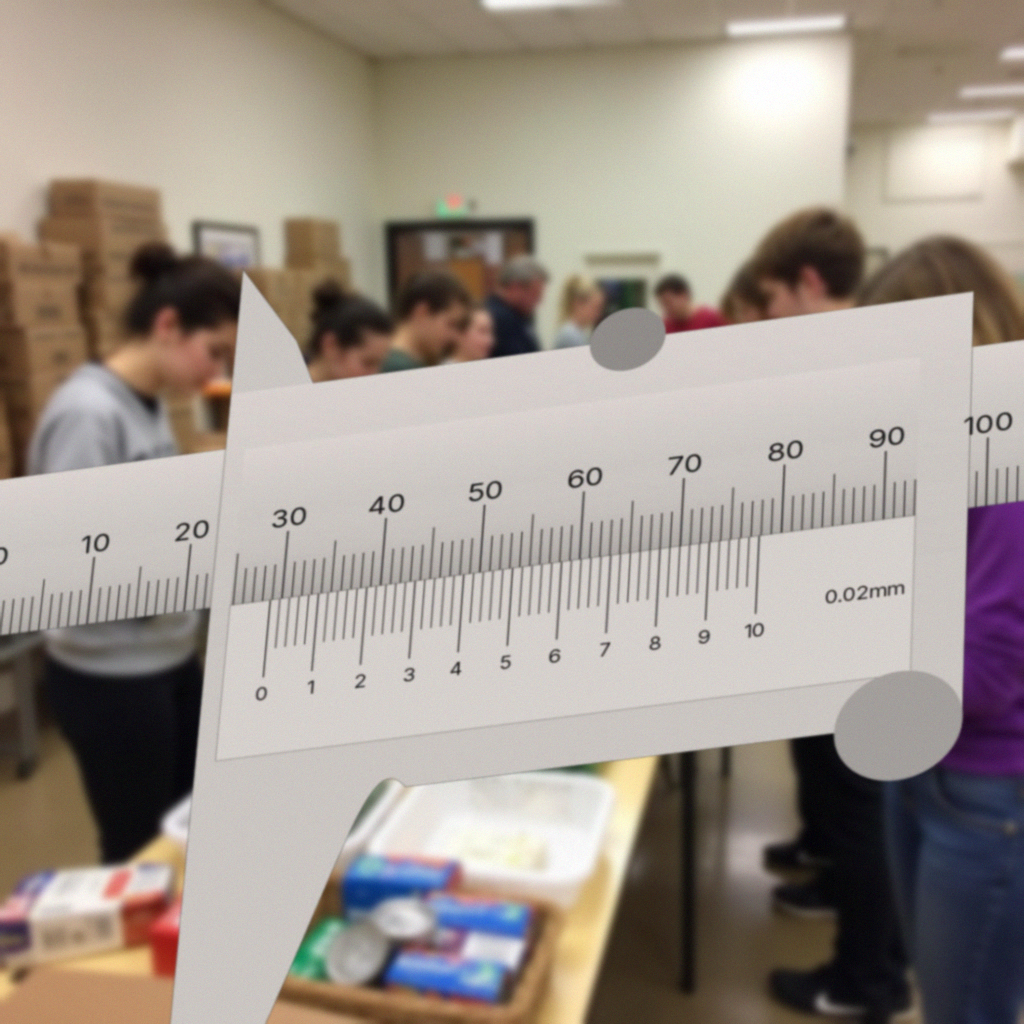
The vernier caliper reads 28.8 mm
